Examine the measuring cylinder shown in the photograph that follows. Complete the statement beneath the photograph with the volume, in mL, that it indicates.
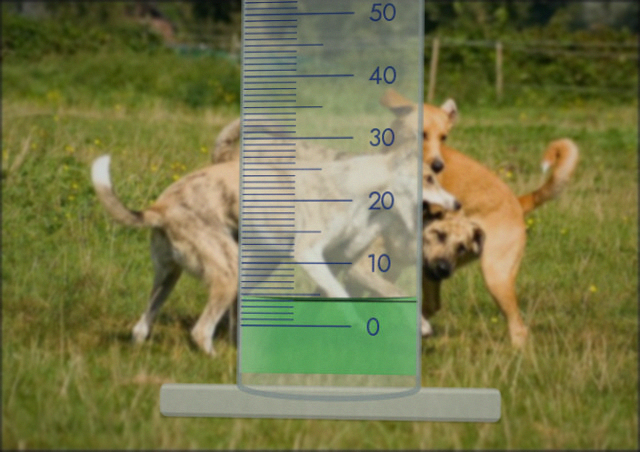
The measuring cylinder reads 4 mL
